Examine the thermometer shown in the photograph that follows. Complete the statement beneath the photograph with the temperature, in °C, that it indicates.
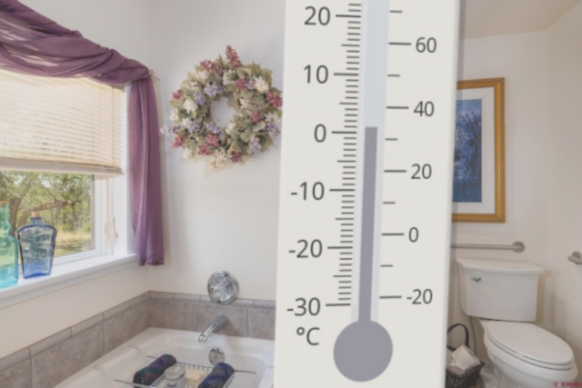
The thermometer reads 1 °C
